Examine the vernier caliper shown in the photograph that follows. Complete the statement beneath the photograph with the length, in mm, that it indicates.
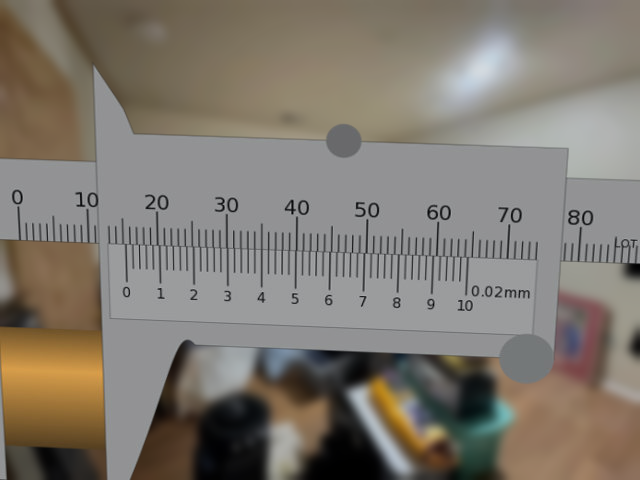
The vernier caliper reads 15.4 mm
